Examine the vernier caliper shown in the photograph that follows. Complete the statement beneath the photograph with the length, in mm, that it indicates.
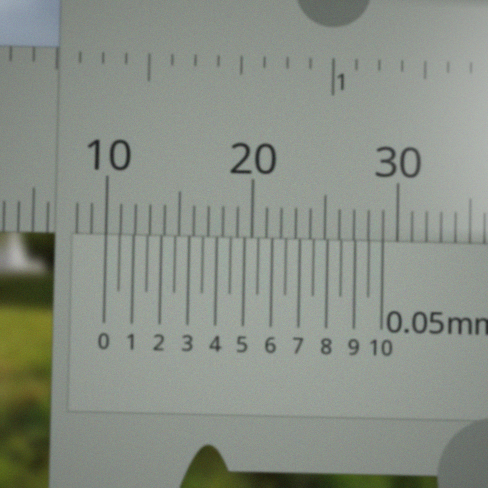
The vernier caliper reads 10.0 mm
